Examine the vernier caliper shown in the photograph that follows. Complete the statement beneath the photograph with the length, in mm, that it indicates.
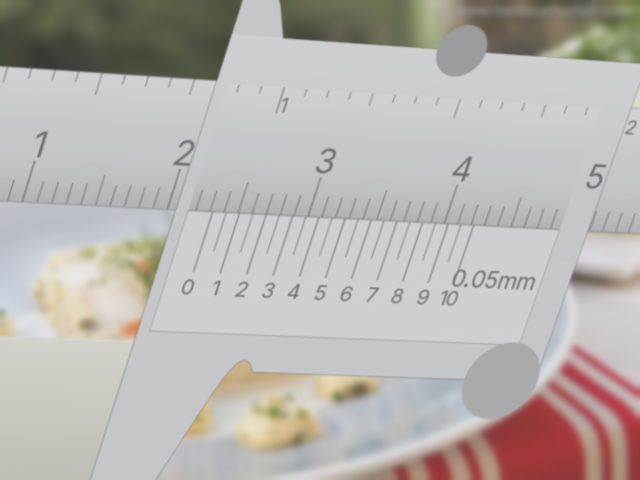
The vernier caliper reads 23.2 mm
